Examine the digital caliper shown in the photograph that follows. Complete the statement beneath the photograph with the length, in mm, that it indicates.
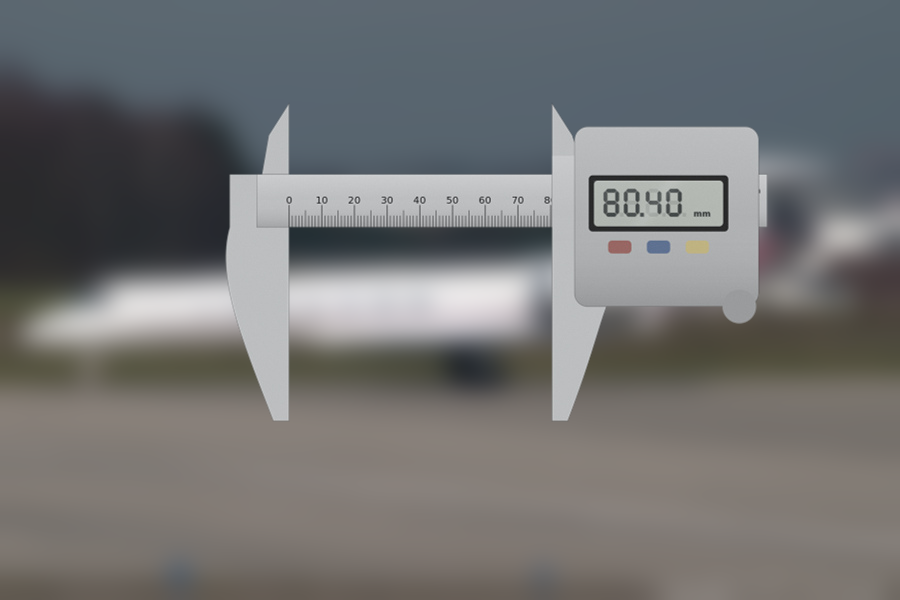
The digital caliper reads 80.40 mm
